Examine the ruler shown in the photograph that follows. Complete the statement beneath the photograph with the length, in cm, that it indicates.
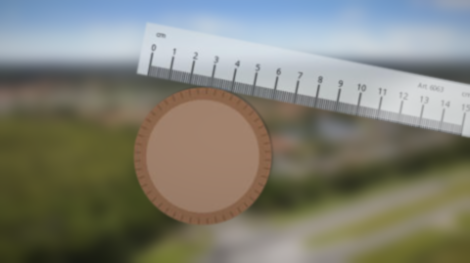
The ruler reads 6.5 cm
